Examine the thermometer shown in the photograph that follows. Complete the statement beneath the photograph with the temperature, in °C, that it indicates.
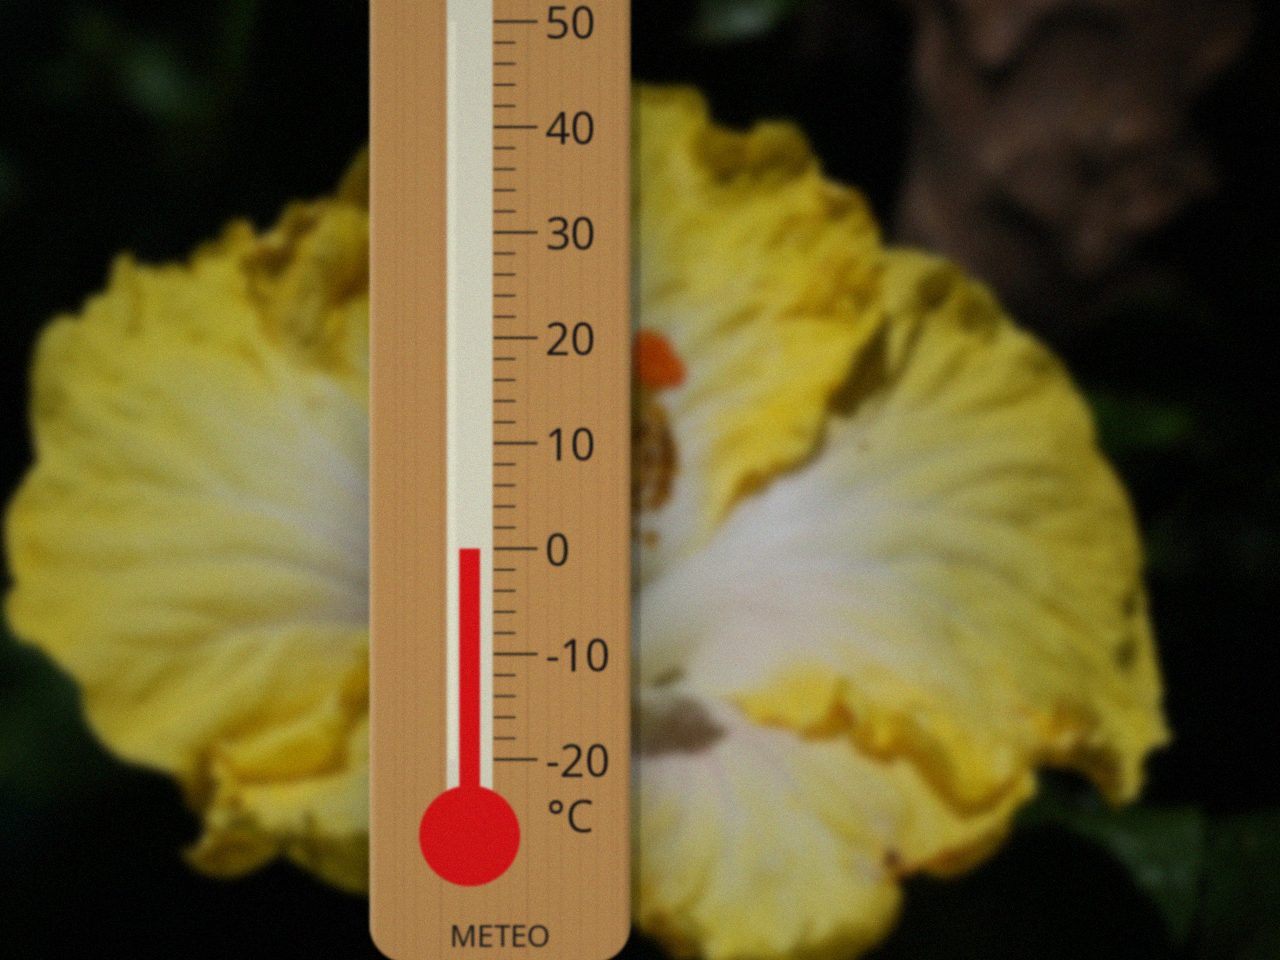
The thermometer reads 0 °C
